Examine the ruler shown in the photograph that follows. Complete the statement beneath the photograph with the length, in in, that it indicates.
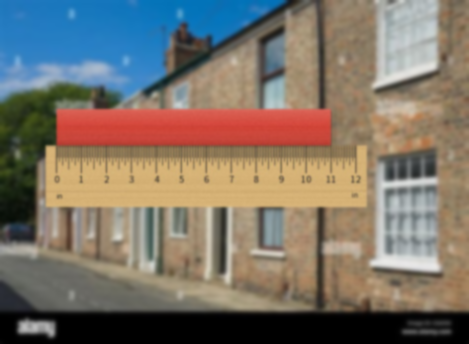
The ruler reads 11 in
